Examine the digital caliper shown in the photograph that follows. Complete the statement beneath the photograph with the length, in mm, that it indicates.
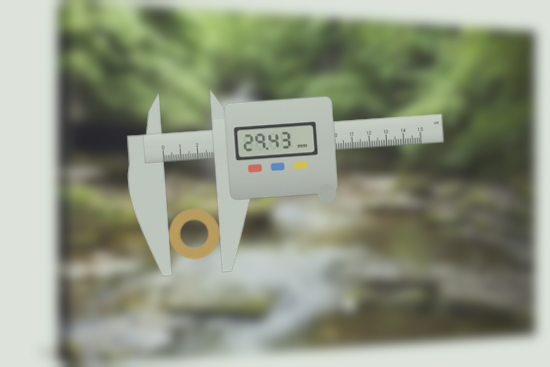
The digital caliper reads 29.43 mm
